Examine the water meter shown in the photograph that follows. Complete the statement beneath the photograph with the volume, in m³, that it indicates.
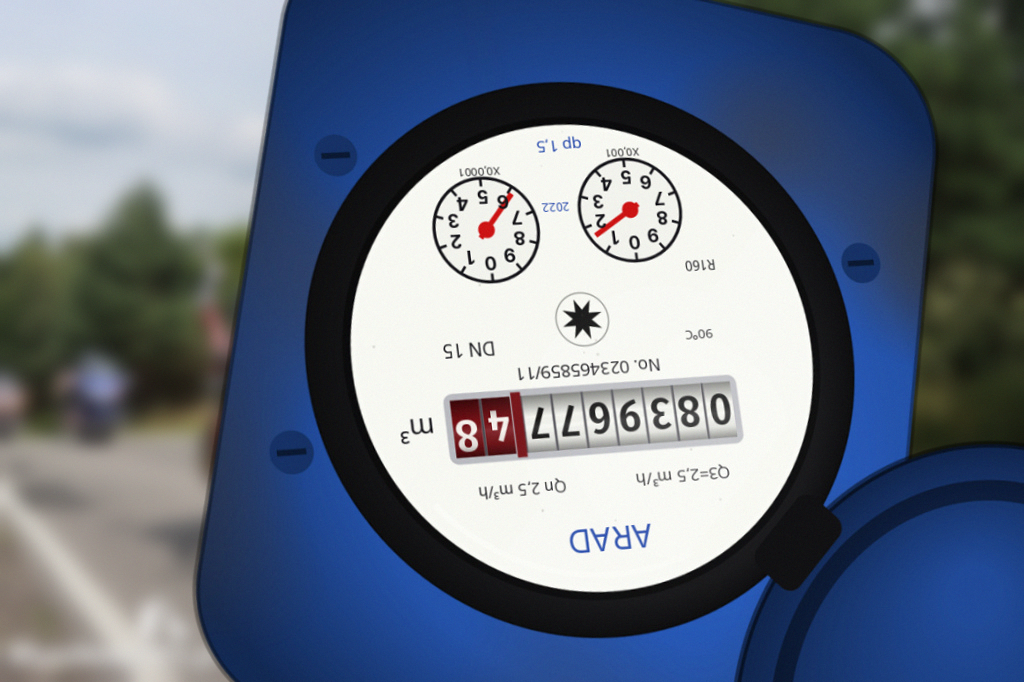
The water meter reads 839677.4816 m³
